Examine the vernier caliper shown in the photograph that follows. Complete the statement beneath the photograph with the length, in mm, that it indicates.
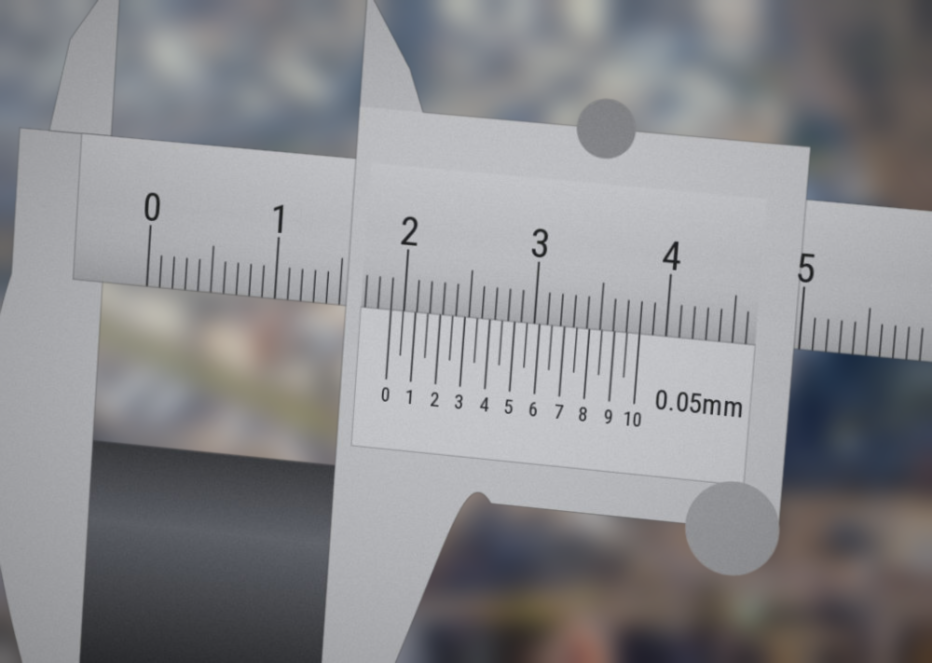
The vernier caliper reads 19.0 mm
